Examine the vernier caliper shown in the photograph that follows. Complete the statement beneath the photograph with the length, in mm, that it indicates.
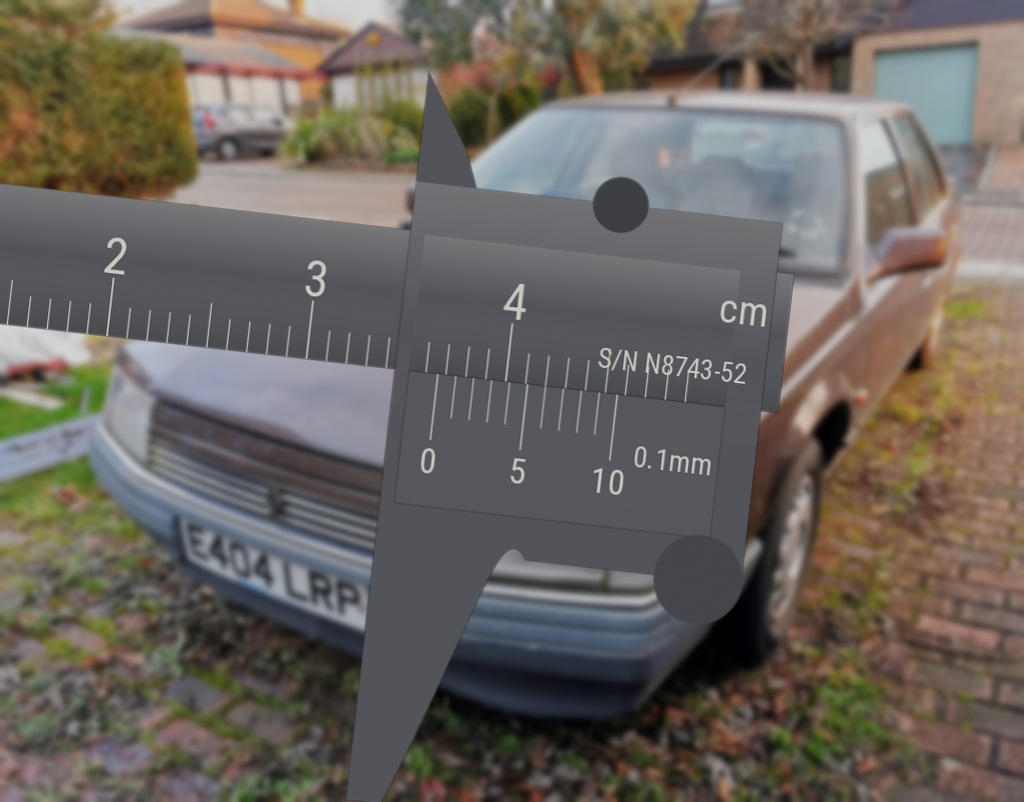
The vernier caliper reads 36.6 mm
